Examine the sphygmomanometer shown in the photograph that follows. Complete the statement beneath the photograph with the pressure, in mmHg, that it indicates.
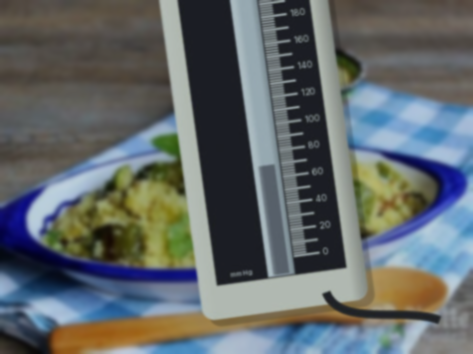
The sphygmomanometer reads 70 mmHg
